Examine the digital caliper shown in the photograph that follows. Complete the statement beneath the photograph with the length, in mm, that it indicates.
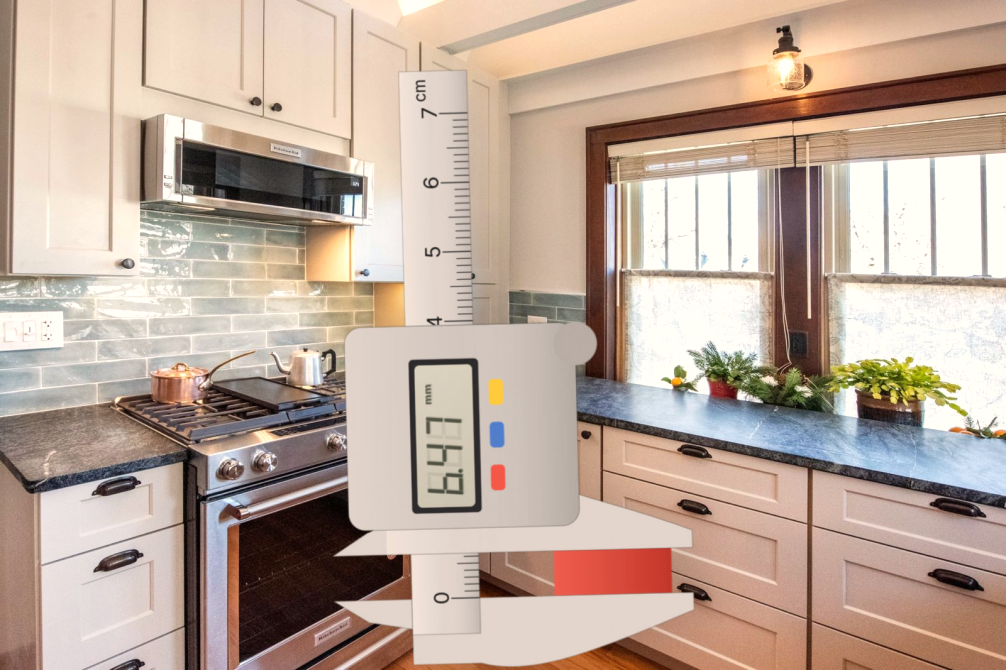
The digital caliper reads 6.47 mm
